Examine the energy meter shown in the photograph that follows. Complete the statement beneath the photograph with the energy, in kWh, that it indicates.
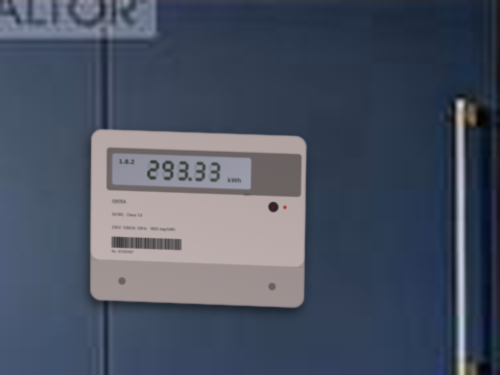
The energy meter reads 293.33 kWh
